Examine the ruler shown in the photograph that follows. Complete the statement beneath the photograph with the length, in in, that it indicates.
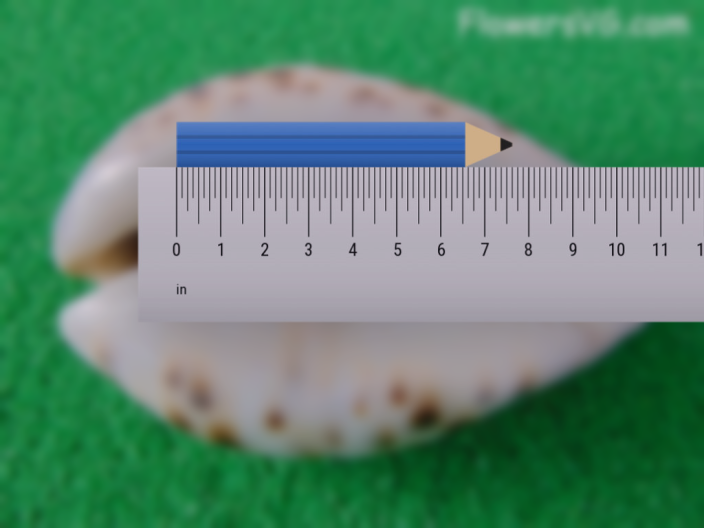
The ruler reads 7.625 in
